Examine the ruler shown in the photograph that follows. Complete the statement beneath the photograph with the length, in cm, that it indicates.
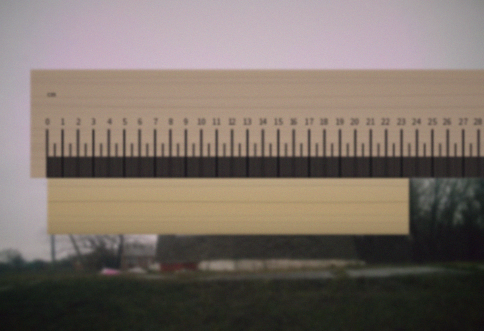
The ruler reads 23.5 cm
